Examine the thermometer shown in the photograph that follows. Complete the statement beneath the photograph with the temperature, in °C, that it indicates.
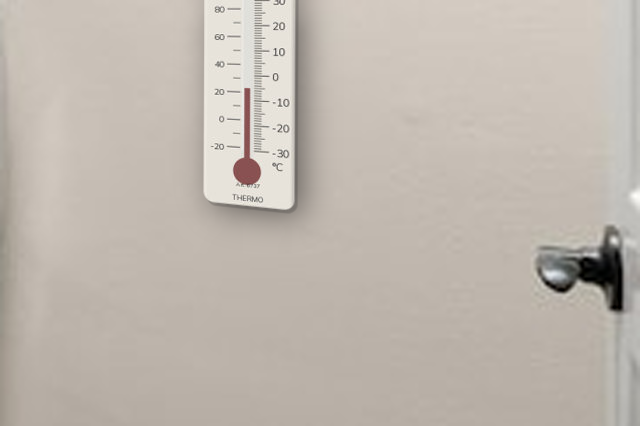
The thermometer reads -5 °C
